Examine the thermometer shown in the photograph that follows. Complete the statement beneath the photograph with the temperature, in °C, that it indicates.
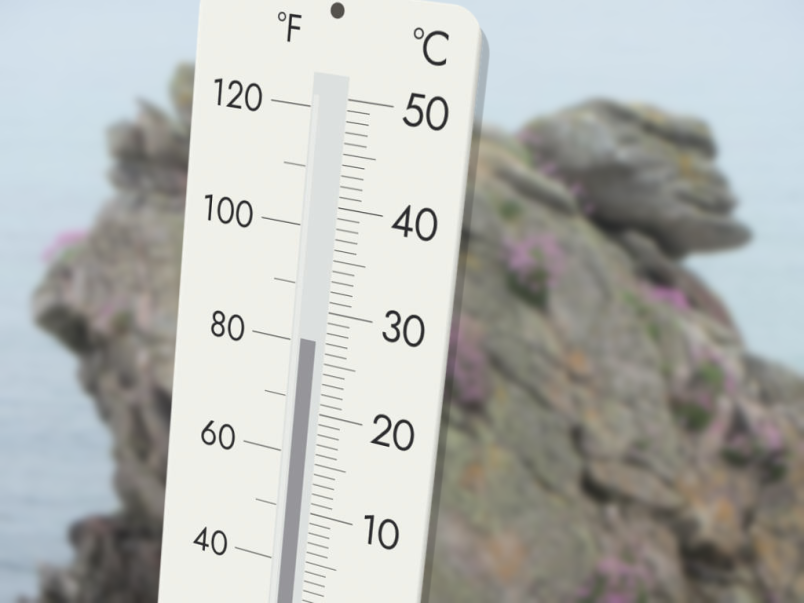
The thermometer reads 27 °C
